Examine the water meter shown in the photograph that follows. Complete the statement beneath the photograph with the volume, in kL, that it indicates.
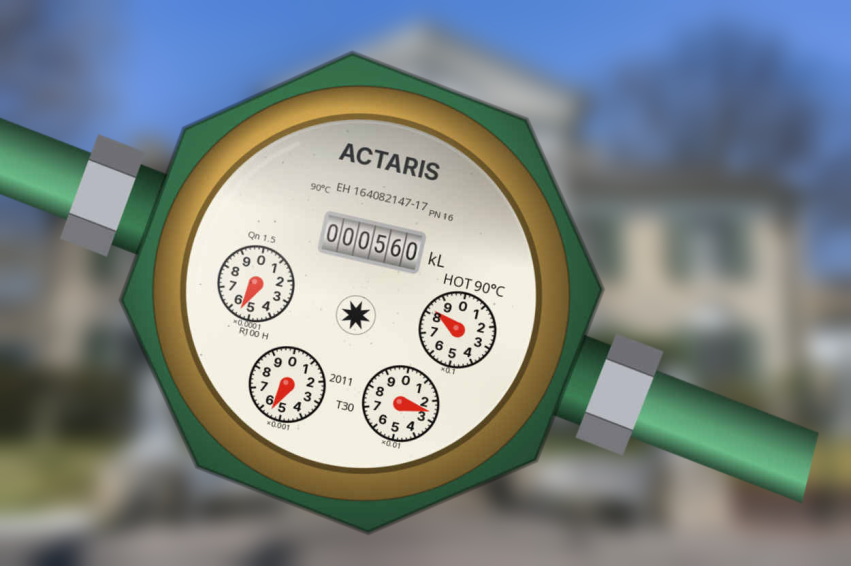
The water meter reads 560.8255 kL
